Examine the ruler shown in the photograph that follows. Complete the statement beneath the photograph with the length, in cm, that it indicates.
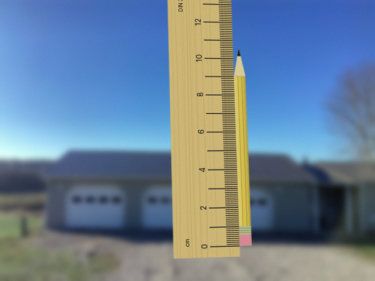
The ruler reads 10.5 cm
